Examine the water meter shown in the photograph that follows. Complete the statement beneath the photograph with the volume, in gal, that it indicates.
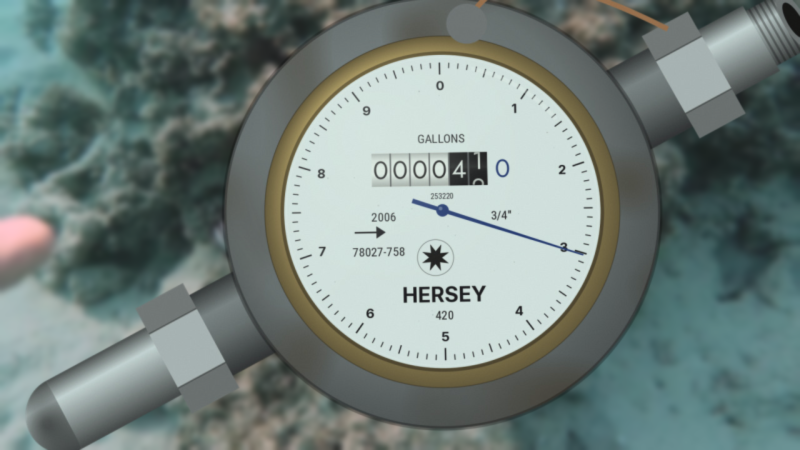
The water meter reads 413.0 gal
